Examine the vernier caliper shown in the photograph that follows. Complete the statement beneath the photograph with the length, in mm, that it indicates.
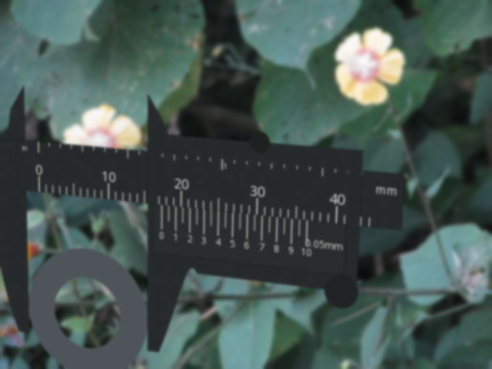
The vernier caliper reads 17.4 mm
